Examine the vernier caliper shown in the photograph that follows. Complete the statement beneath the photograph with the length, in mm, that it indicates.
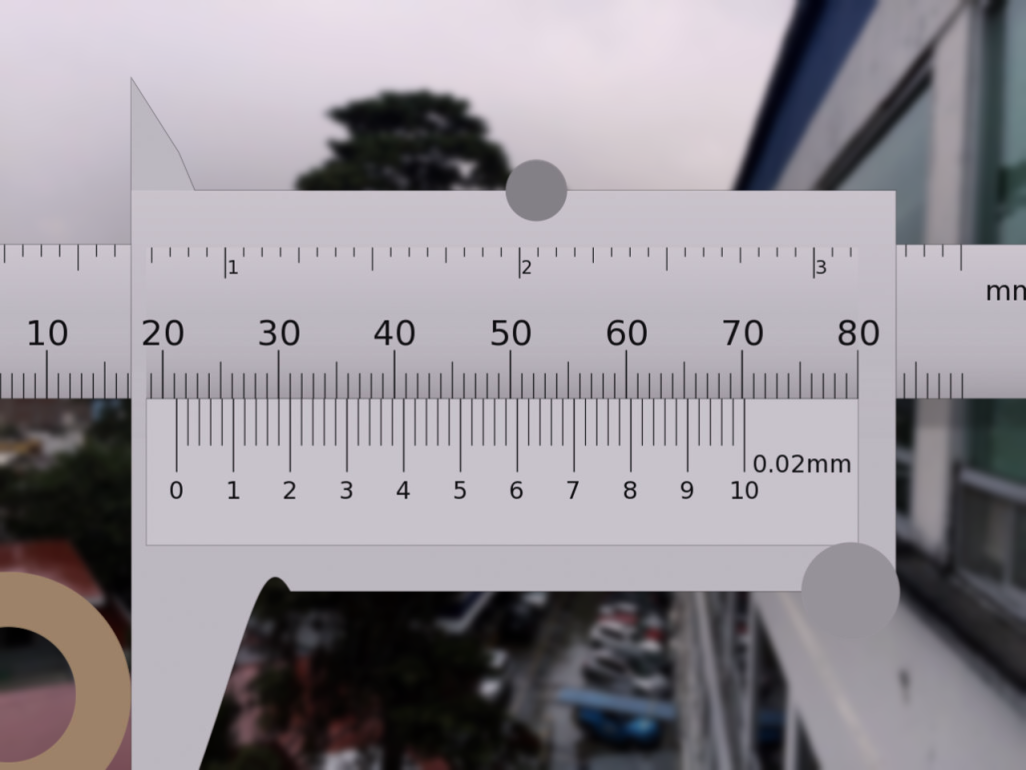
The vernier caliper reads 21.2 mm
